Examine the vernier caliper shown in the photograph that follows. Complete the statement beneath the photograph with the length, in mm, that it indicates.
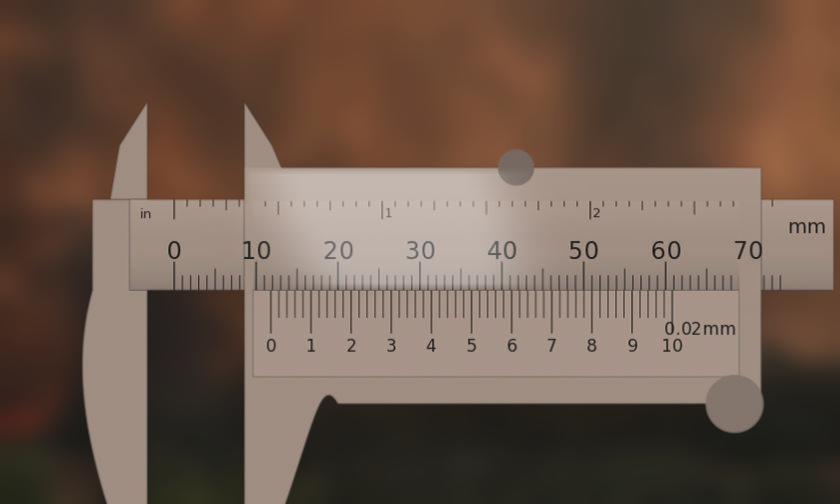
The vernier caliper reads 11.8 mm
